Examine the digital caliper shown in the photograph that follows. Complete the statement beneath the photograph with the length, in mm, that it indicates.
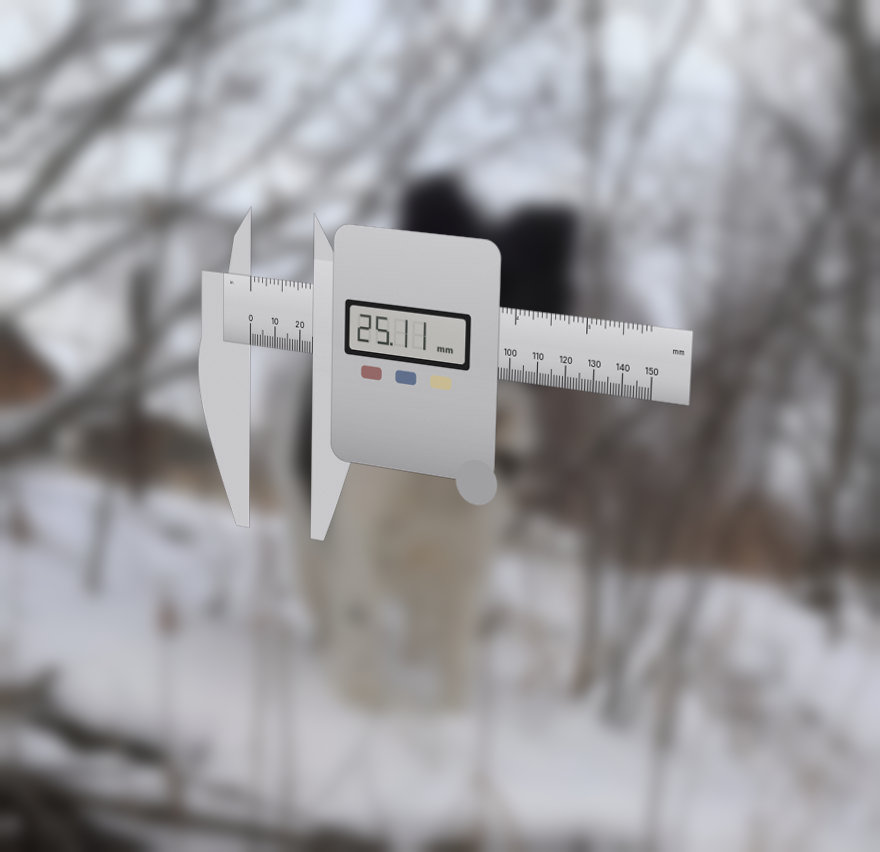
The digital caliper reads 25.11 mm
